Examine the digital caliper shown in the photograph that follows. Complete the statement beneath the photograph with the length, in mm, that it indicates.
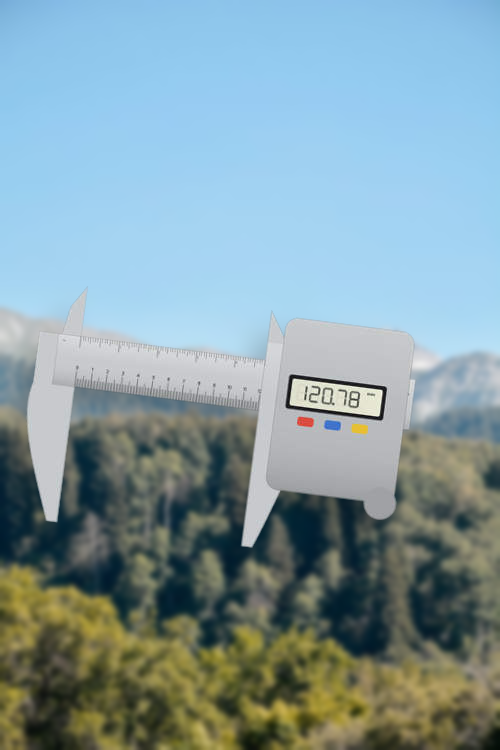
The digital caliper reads 120.78 mm
